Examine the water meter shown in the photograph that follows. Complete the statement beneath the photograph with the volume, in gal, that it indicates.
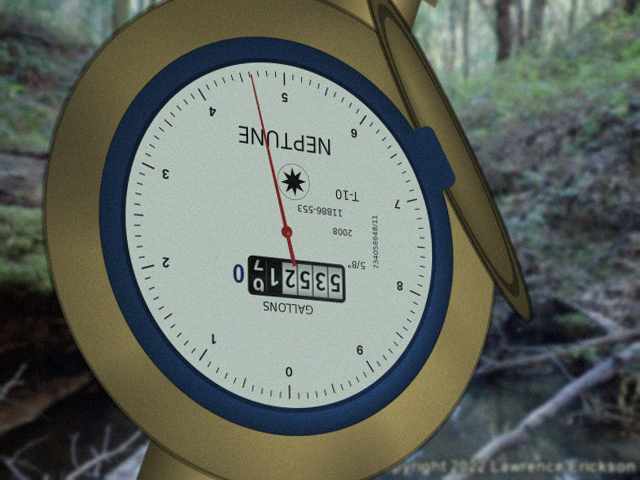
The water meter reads 5352164.6 gal
